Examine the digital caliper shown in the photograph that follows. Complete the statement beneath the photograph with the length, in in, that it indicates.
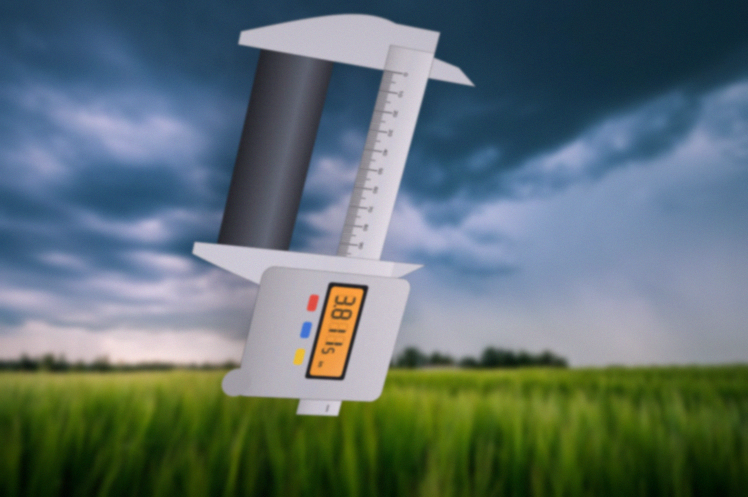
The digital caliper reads 3.8115 in
